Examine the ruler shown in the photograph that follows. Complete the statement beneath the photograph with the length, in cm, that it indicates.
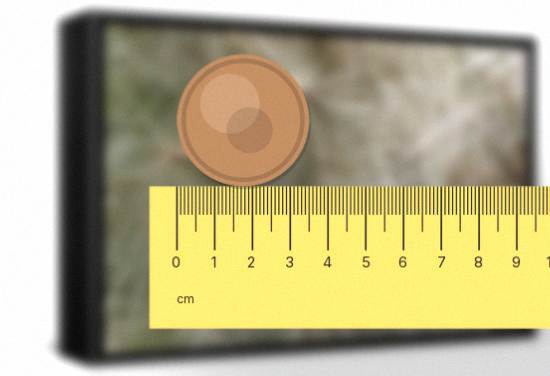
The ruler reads 3.5 cm
